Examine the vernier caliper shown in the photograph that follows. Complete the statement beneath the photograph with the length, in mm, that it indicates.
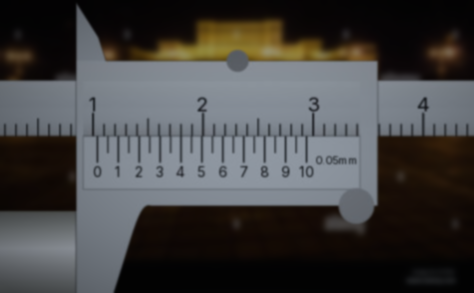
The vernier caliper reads 10.4 mm
